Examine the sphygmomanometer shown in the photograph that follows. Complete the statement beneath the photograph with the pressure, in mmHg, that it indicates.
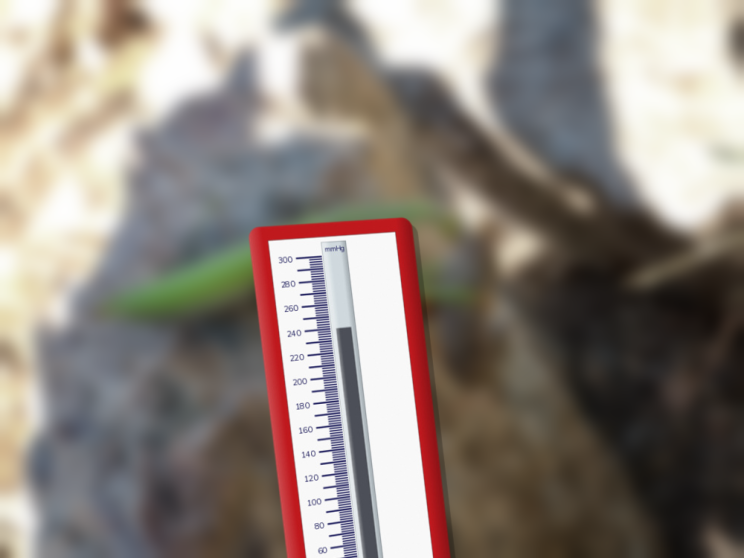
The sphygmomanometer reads 240 mmHg
